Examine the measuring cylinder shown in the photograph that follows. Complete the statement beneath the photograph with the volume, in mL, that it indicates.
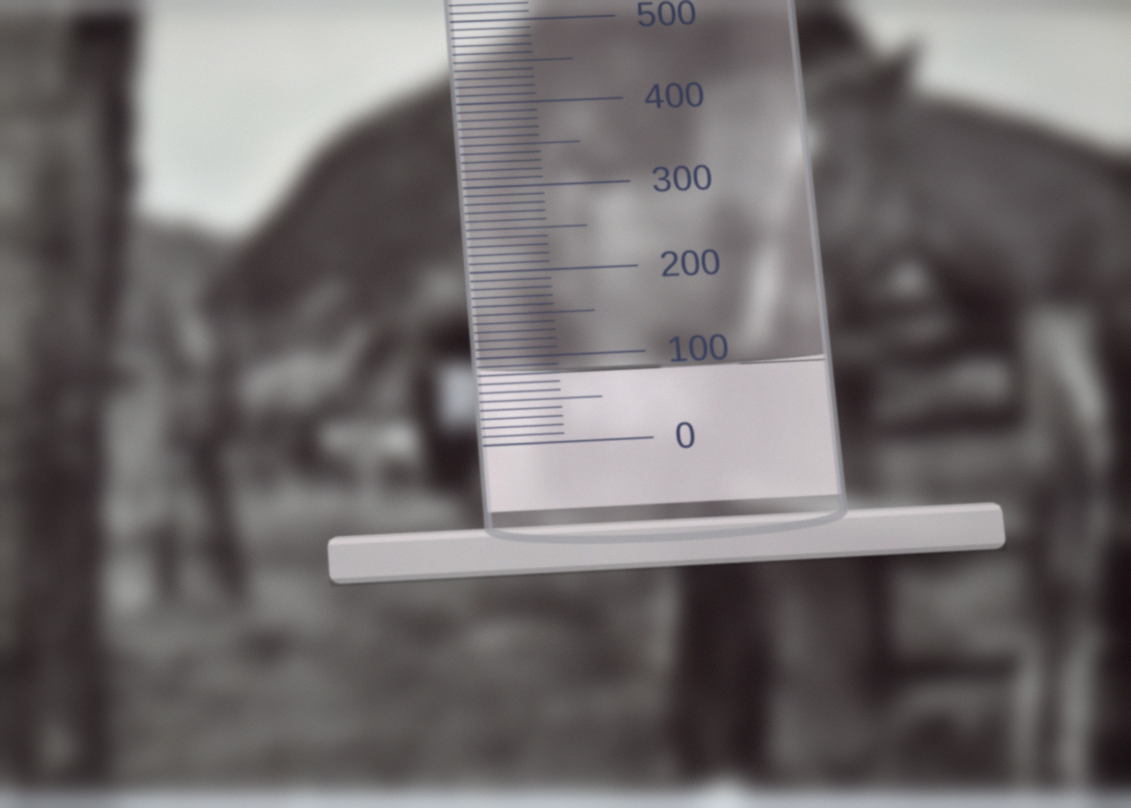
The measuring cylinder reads 80 mL
